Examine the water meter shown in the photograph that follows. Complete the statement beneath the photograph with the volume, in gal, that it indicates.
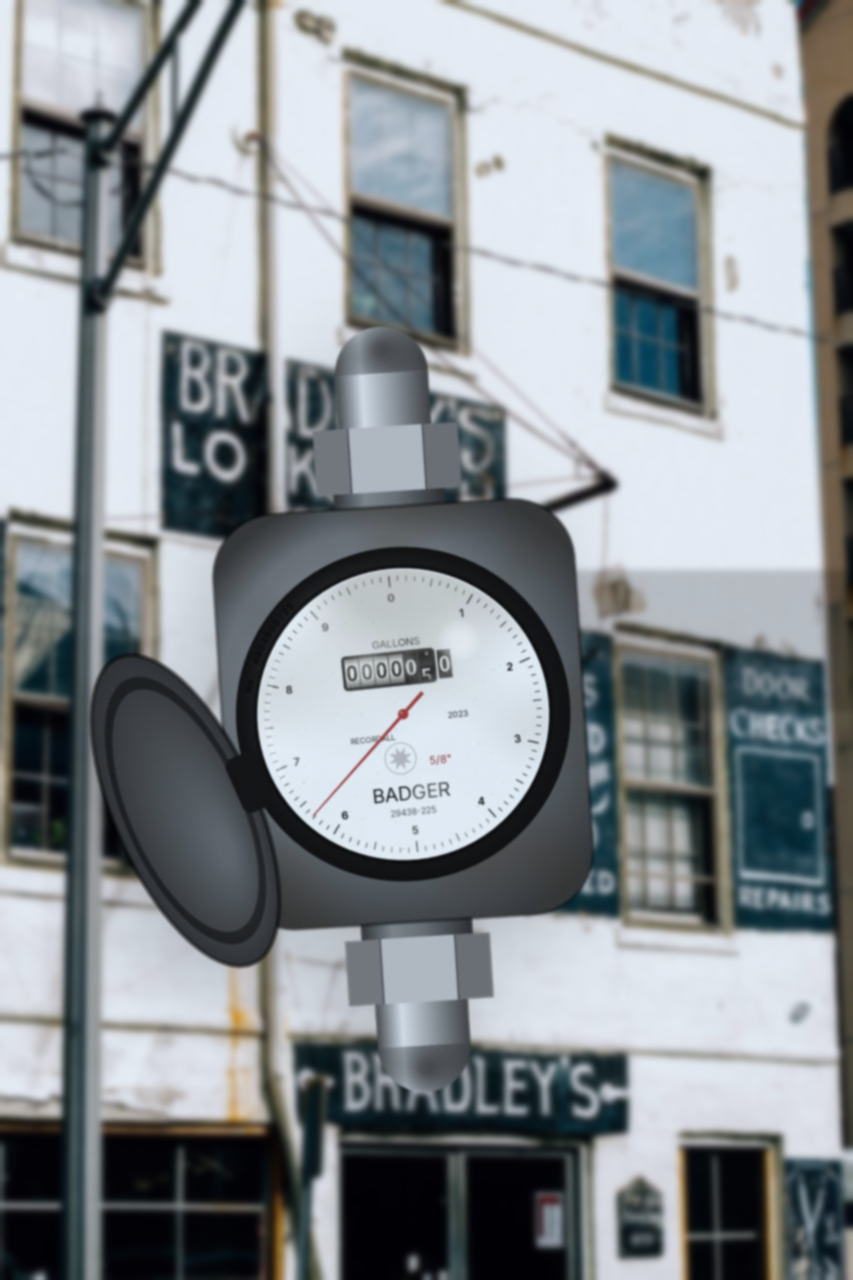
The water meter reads 46.3 gal
